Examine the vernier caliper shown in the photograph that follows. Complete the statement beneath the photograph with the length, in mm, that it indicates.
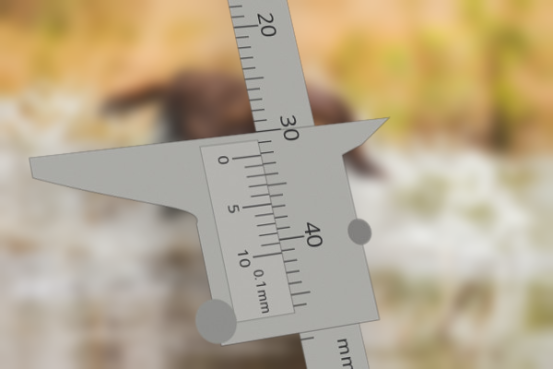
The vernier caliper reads 32.2 mm
